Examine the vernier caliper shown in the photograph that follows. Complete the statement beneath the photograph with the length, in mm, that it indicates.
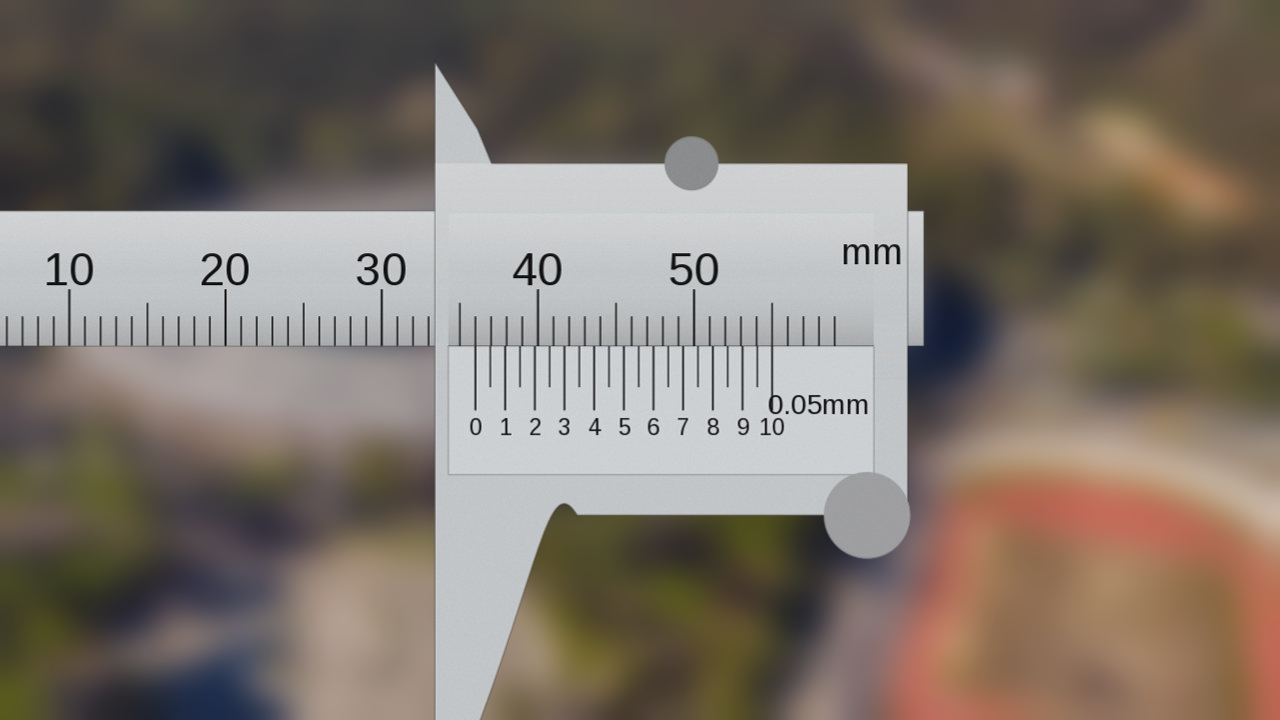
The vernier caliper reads 36.0 mm
